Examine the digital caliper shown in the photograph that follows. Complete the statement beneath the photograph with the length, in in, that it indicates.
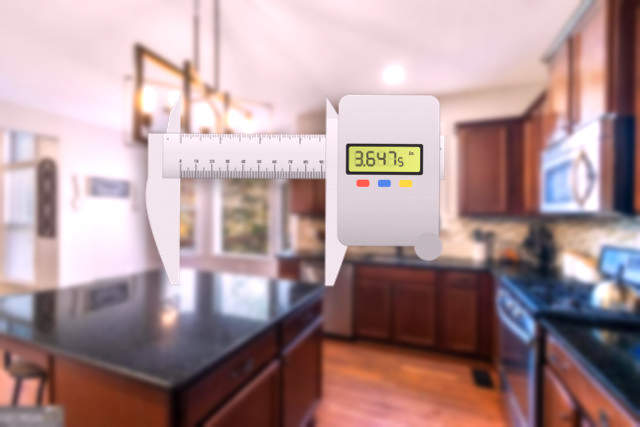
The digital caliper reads 3.6475 in
